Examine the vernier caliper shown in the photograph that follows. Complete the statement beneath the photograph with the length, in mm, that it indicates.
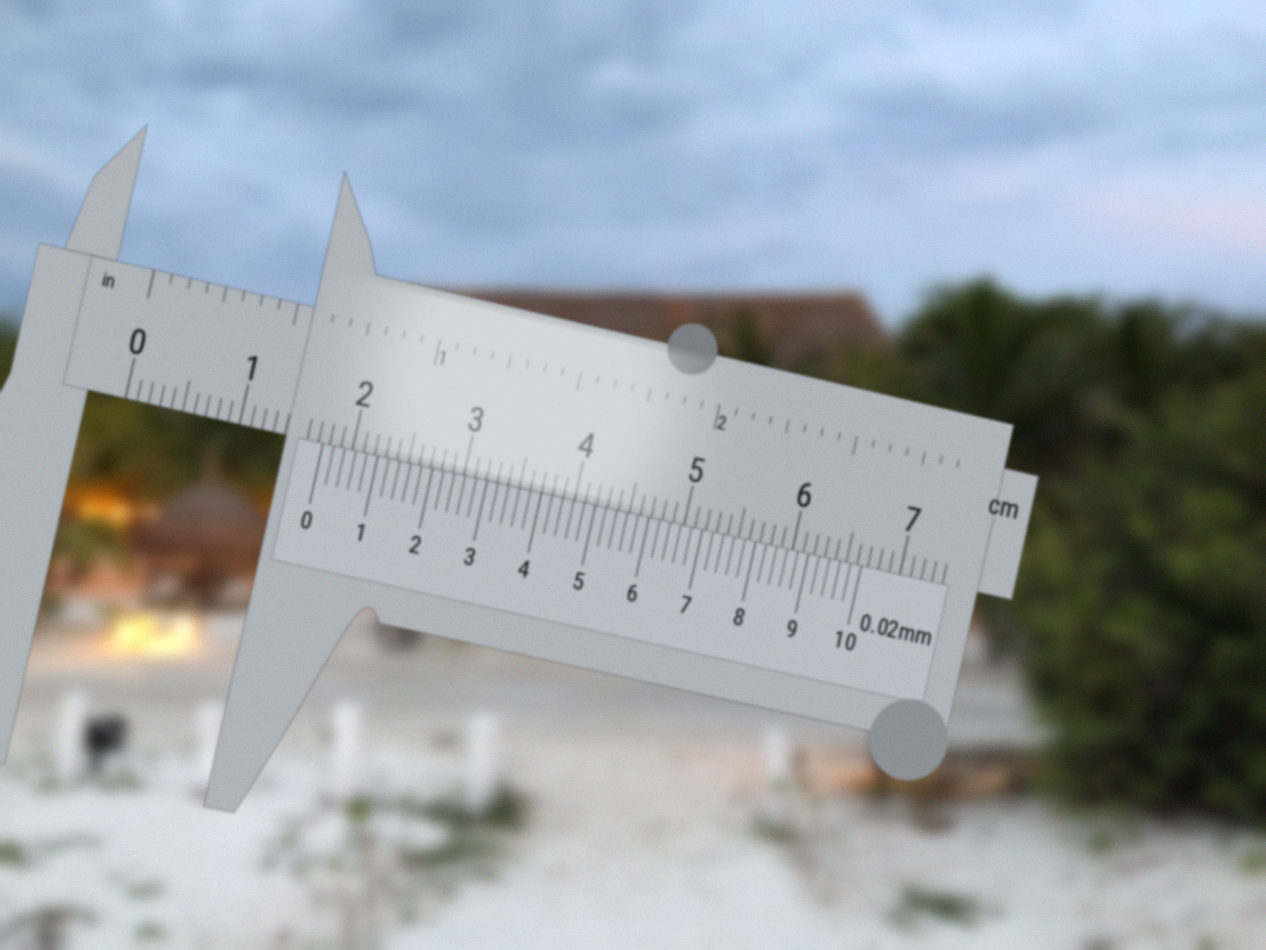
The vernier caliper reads 17.4 mm
